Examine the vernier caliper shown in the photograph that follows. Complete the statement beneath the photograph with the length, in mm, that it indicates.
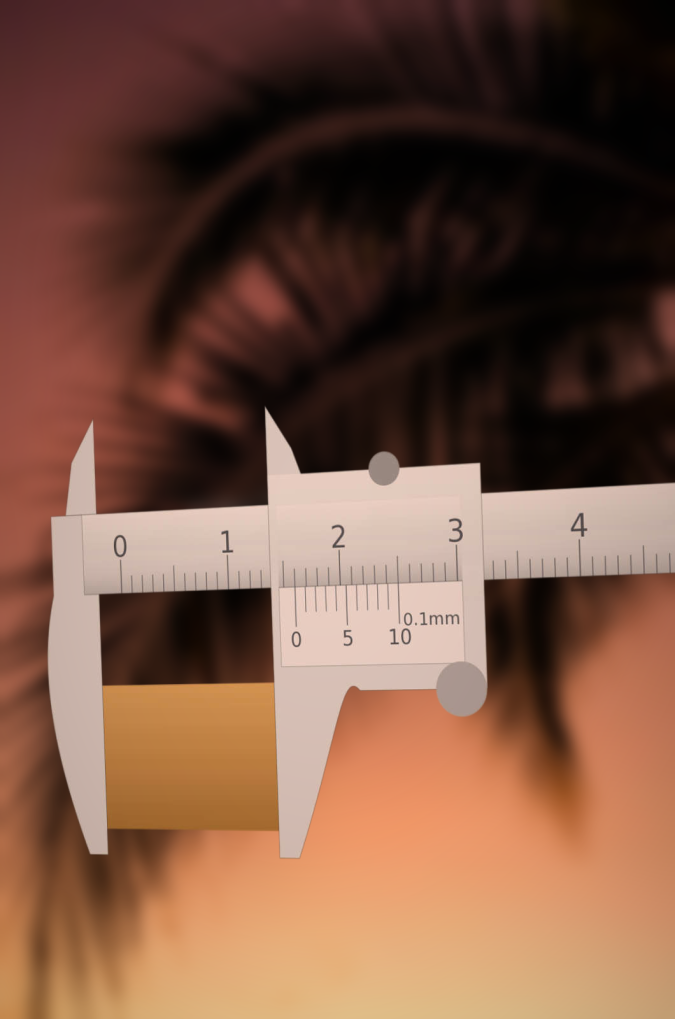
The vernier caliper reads 16.0 mm
